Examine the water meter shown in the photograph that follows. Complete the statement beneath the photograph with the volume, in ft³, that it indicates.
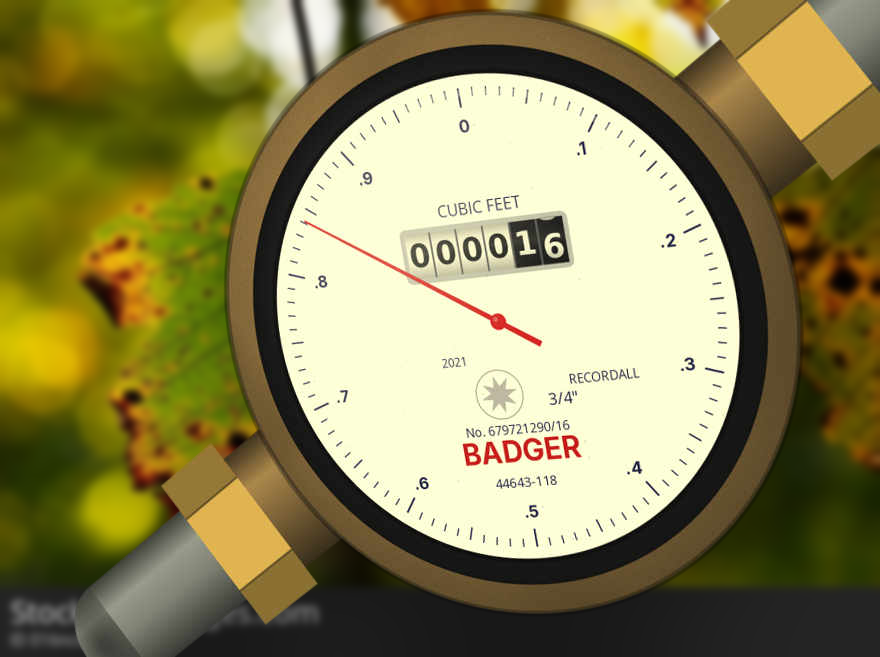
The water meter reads 15.84 ft³
